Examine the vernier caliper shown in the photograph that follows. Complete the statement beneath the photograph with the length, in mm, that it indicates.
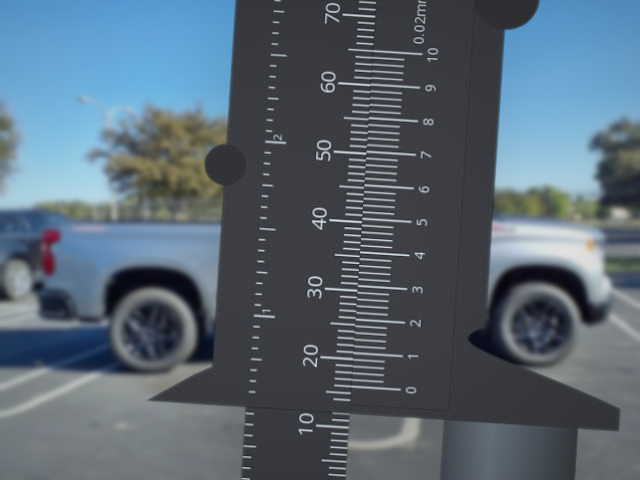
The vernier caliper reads 16.0 mm
